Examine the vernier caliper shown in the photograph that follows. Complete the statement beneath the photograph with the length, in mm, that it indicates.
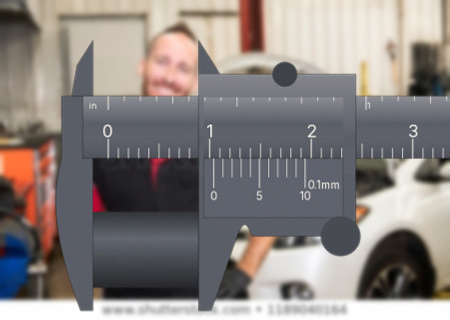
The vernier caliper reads 10.4 mm
